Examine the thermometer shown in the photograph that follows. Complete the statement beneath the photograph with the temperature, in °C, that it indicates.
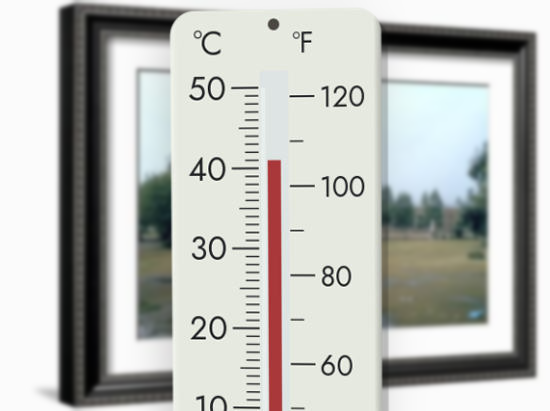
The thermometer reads 41 °C
